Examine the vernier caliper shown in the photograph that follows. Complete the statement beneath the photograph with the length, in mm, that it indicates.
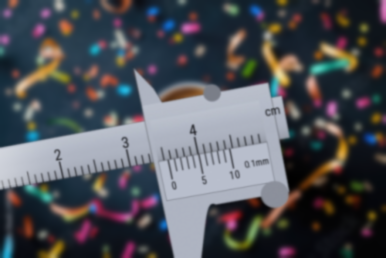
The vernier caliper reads 35.6 mm
